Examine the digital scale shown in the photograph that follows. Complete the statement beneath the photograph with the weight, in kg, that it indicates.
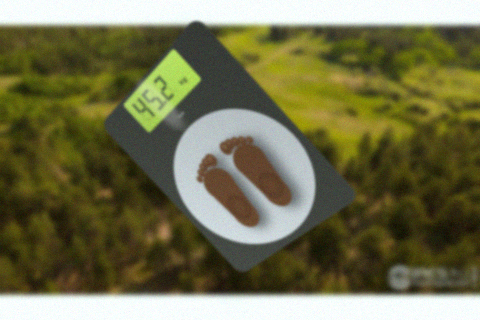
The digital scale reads 45.2 kg
